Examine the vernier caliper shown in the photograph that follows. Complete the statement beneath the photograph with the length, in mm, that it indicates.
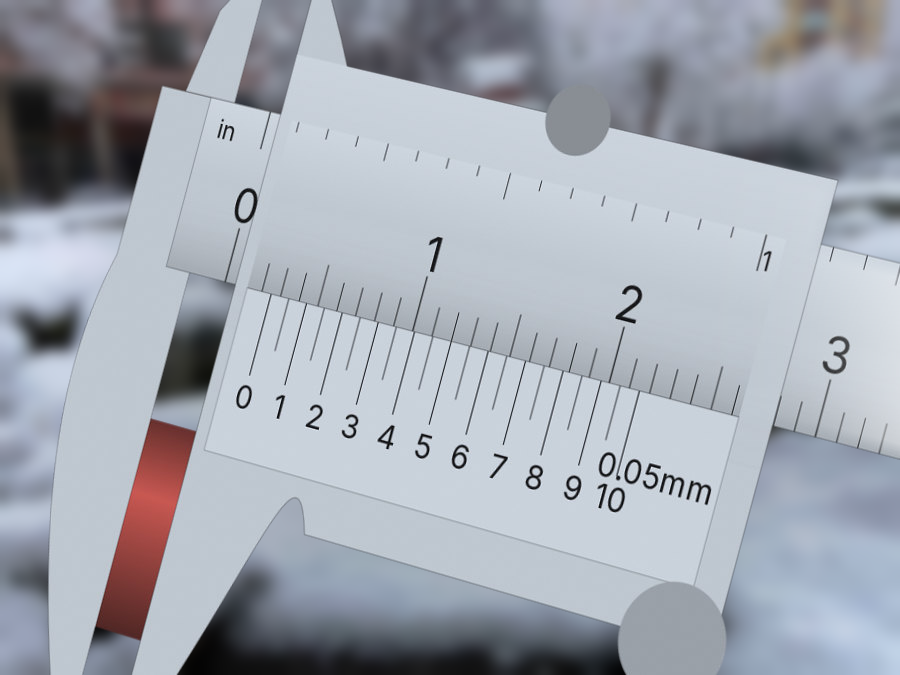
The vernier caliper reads 2.5 mm
